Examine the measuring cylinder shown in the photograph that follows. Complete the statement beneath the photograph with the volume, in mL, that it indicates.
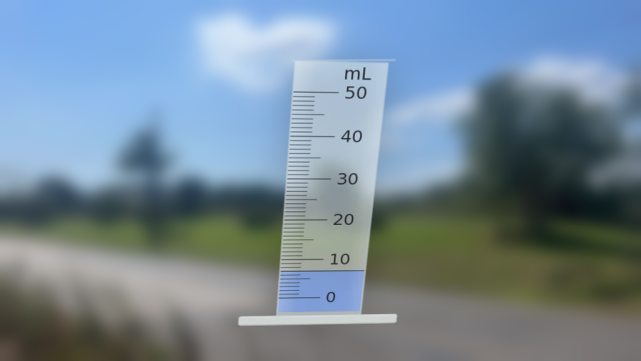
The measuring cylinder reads 7 mL
